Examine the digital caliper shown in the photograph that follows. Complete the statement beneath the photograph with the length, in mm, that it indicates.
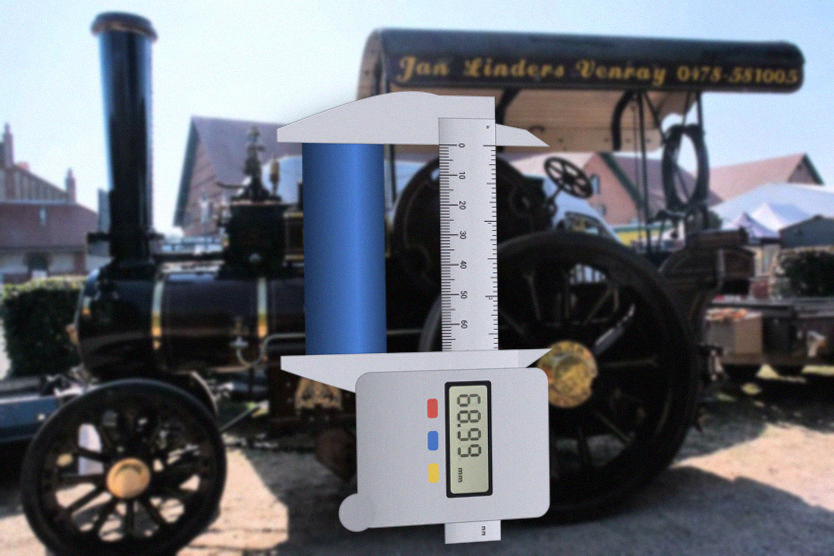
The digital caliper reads 68.99 mm
